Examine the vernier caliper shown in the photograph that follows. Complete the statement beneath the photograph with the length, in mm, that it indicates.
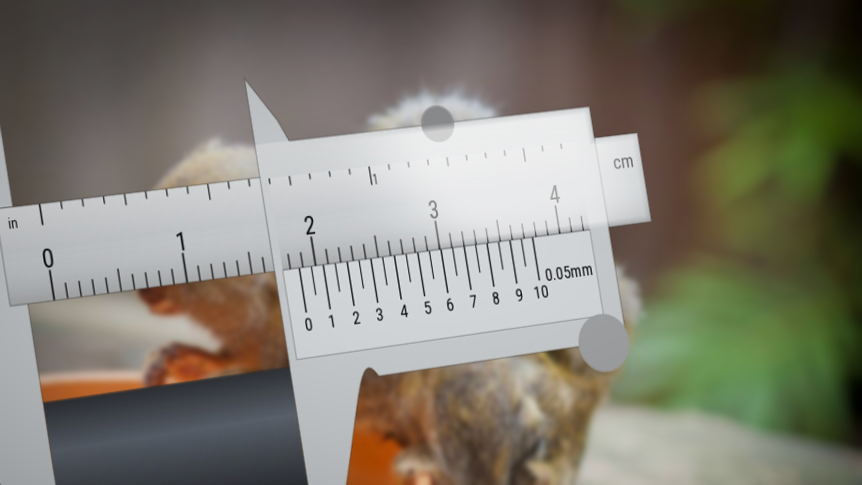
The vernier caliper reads 18.7 mm
